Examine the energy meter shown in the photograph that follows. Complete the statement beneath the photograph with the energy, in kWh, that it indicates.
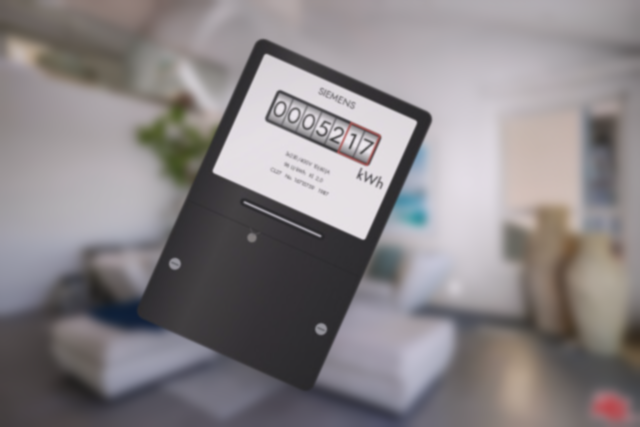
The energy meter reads 52.17 kWh
